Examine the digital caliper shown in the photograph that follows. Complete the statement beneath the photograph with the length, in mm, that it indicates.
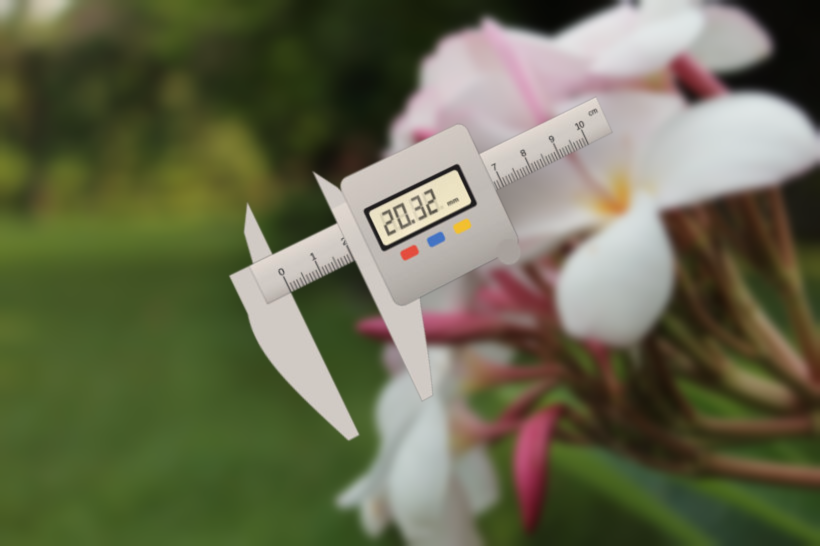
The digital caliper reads 20.32 mm
